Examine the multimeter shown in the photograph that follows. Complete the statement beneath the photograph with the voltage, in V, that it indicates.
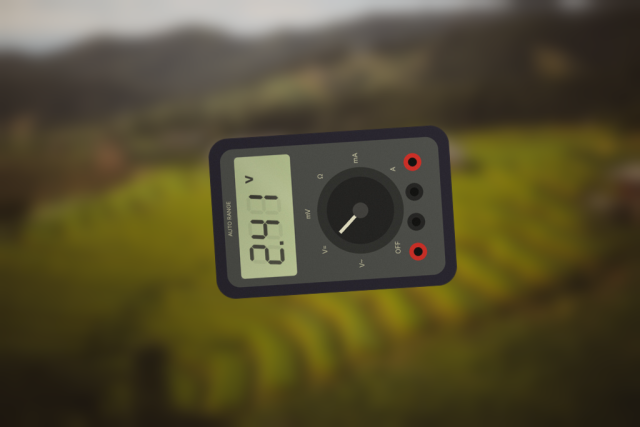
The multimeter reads 2.41 V
